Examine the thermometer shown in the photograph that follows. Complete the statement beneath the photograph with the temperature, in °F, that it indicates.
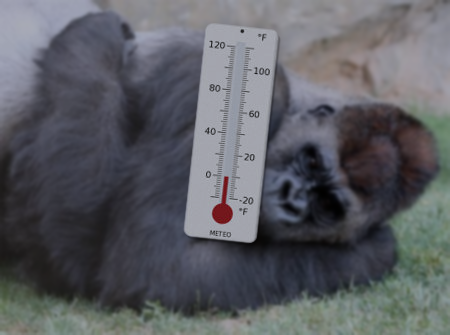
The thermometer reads 0 °F
